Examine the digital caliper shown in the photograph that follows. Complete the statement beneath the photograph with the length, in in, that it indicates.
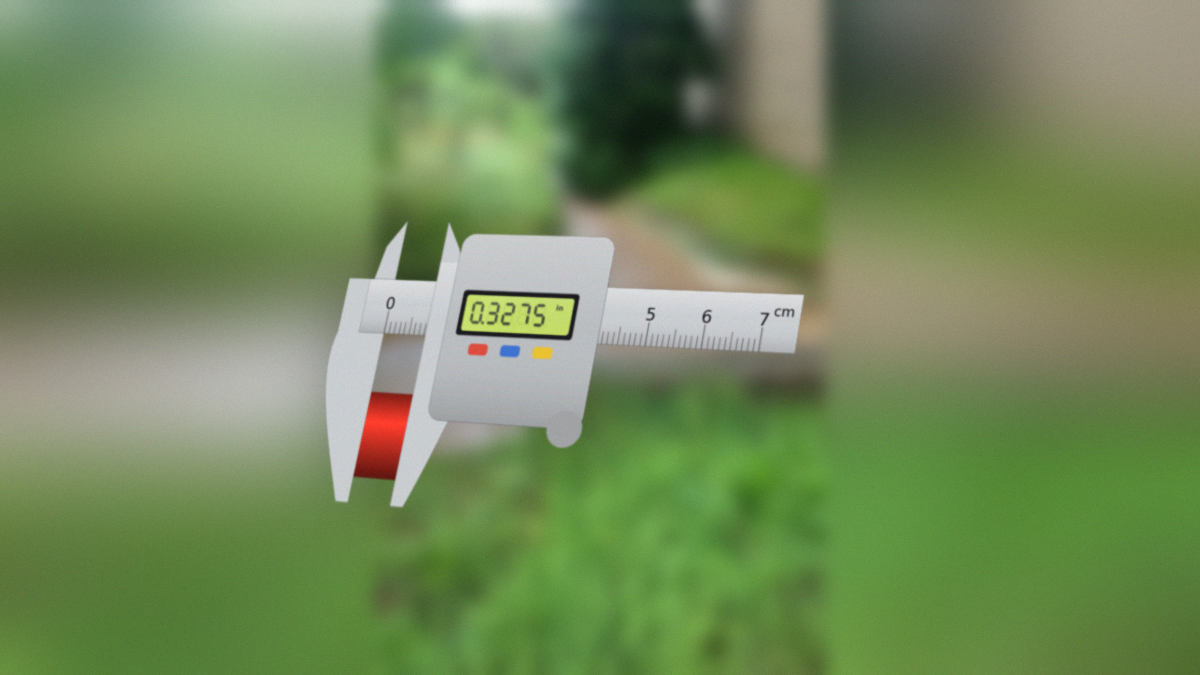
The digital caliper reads 0.3275 in
